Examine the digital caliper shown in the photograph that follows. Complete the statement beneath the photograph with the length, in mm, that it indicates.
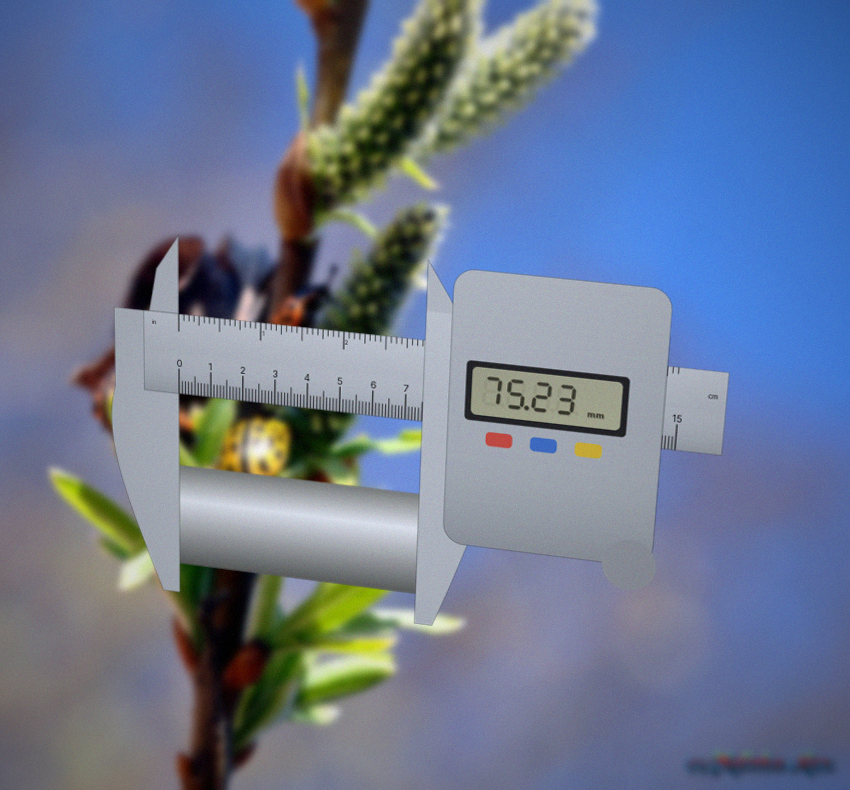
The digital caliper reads 75.23 mm
